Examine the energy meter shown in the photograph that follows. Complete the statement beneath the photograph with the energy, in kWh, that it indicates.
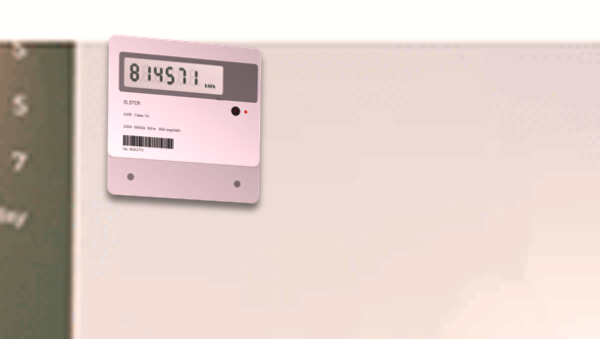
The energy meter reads 814571 kWh
